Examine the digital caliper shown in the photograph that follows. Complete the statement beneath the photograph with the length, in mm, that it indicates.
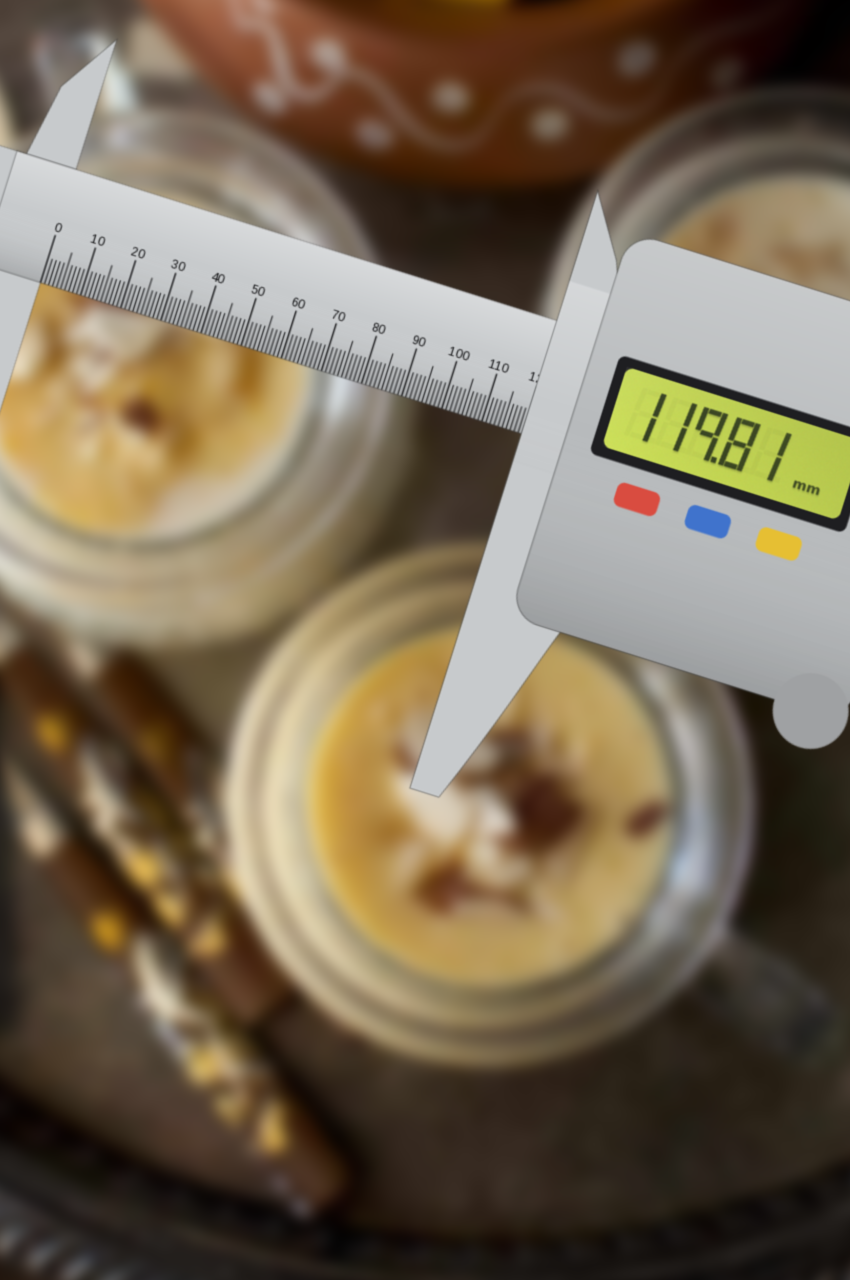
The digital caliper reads 119.81 mm
